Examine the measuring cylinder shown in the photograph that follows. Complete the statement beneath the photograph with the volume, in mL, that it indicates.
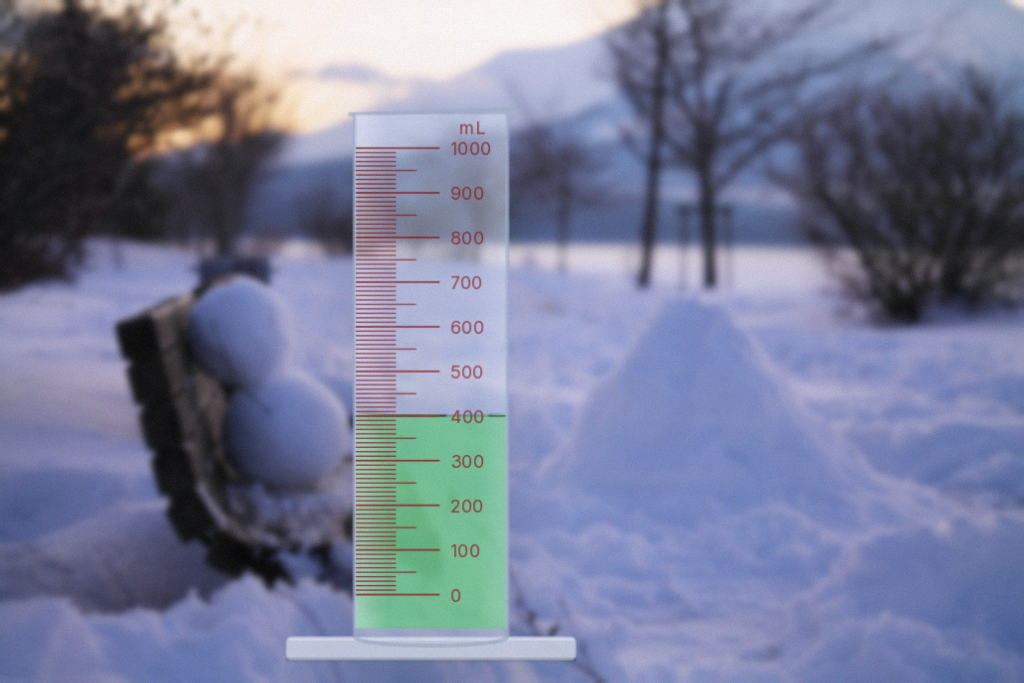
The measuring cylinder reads 400 mL
